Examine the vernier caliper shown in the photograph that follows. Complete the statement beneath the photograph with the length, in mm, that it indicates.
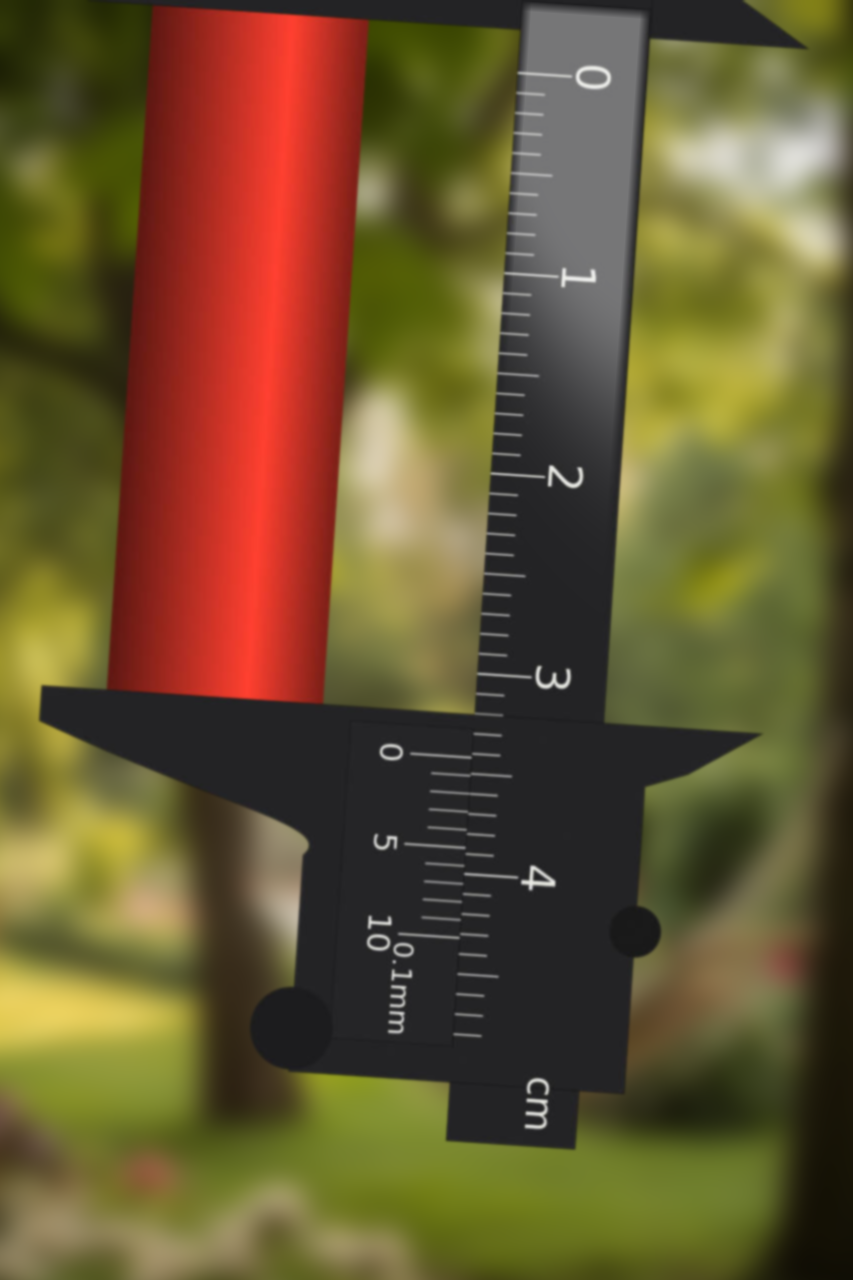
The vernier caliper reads 34.2 mm
